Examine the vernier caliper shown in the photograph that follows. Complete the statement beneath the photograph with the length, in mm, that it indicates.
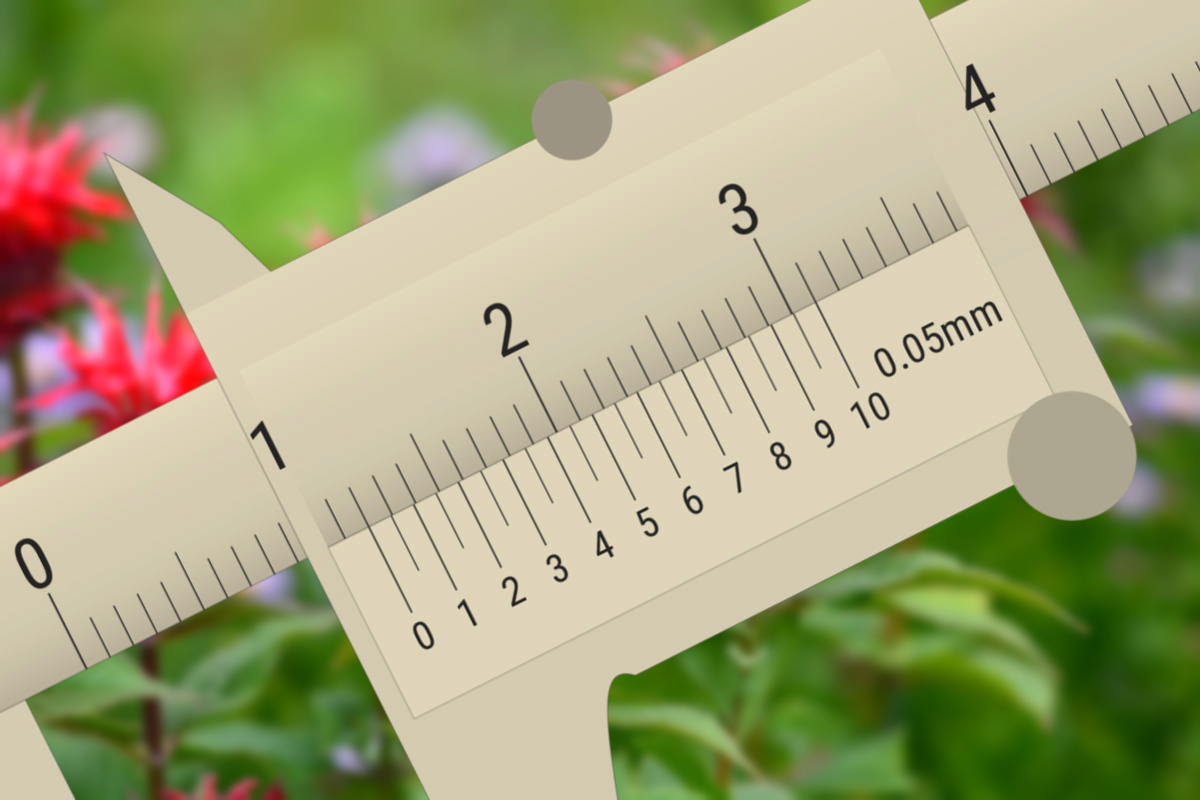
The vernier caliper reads 12.00 mm
